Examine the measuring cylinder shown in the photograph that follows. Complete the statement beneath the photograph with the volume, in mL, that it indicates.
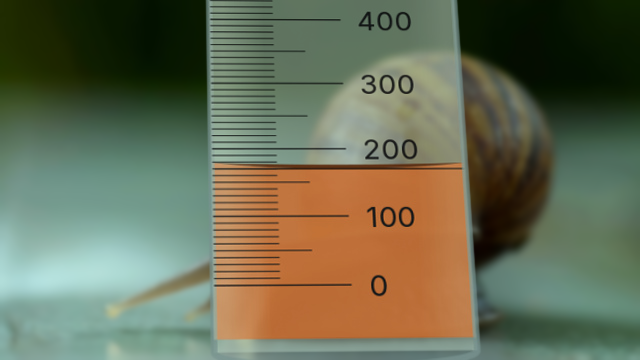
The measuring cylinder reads 170 mL
